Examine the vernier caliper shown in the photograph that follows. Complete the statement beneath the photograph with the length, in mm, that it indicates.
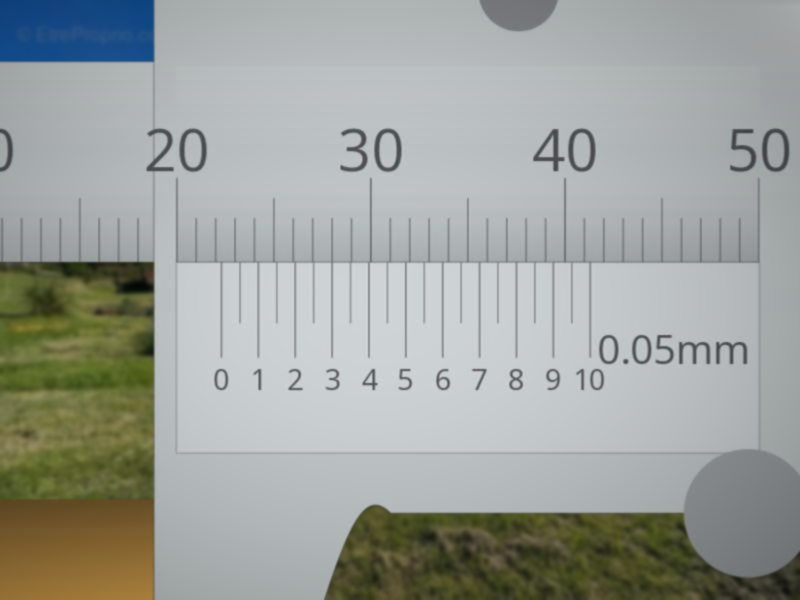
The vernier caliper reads 22.3 mm
